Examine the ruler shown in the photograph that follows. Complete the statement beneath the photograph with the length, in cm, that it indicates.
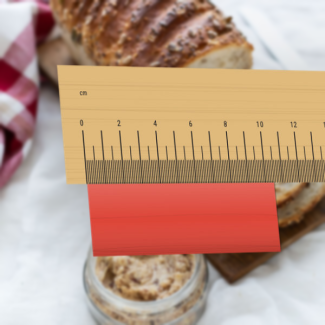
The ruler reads 10.5 cm
